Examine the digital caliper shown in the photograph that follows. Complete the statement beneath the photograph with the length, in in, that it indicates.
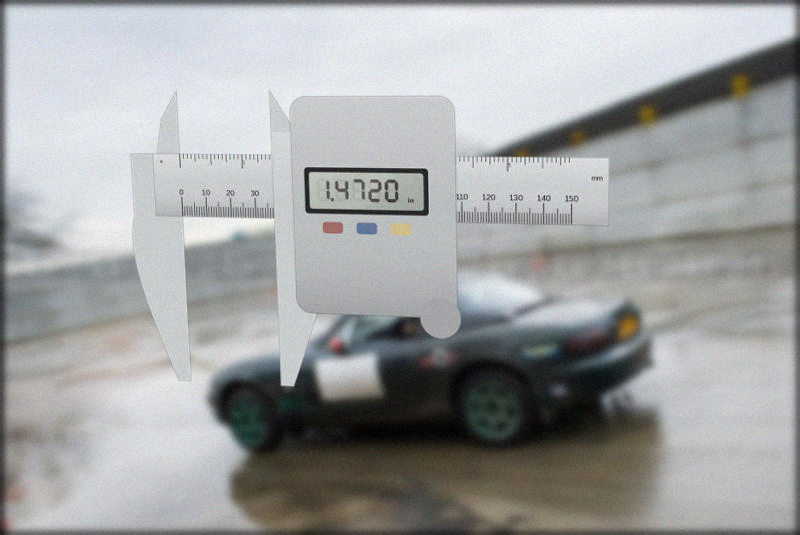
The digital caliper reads 1.4720 in
